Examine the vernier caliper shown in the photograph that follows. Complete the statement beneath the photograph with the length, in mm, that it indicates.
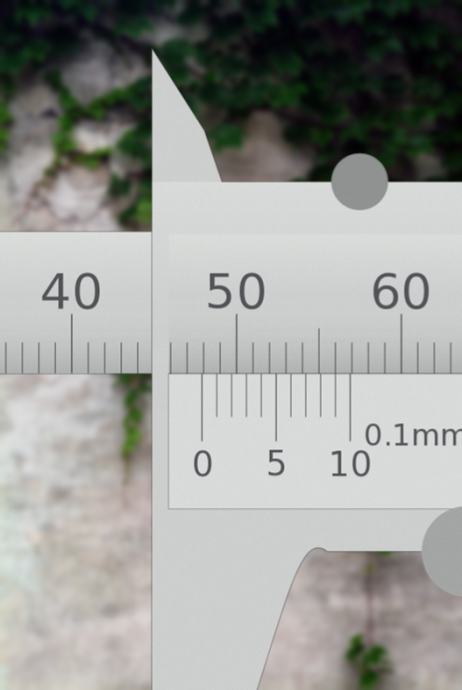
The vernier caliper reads 47.9 mm
